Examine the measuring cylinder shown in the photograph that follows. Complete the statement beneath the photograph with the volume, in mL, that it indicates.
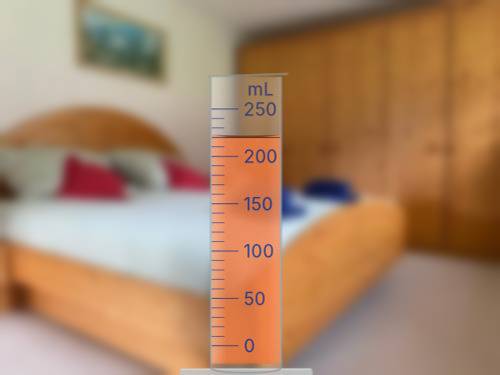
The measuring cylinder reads 220 mL
